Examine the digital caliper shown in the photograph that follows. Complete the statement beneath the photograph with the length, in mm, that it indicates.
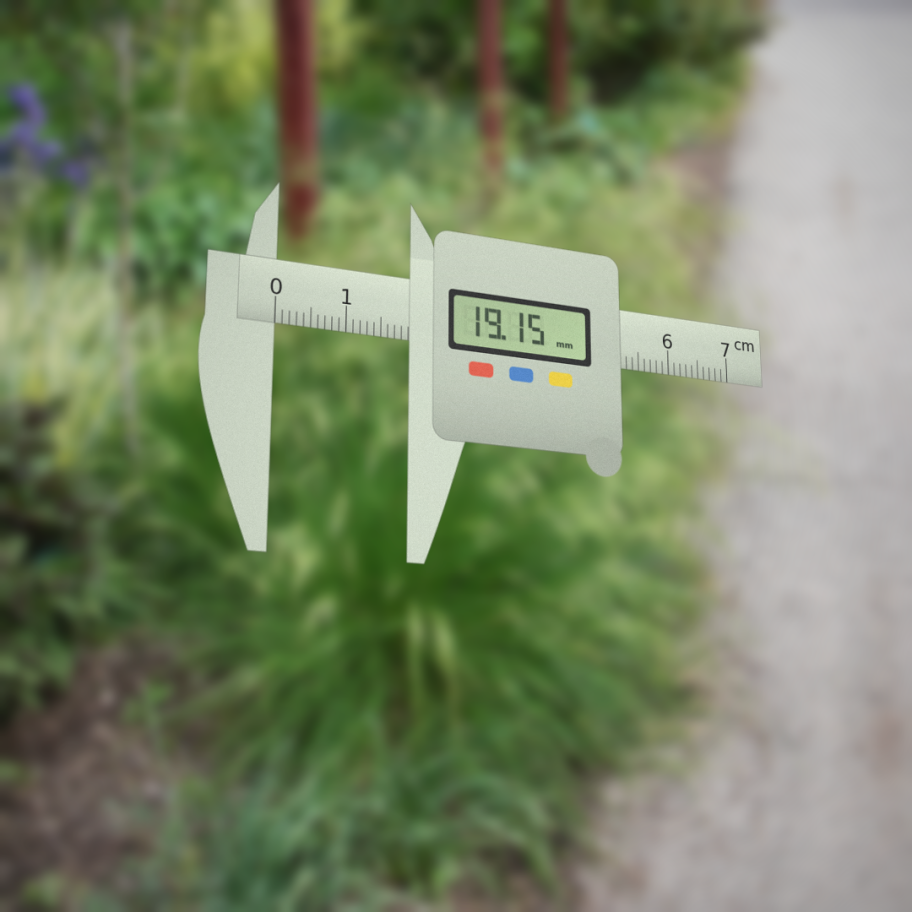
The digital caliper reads 19.15 mm
